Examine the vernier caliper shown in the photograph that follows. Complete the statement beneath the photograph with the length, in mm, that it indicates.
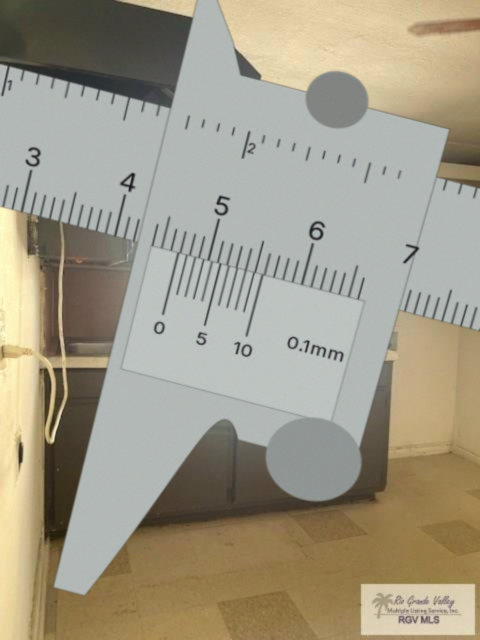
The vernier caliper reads 46.8 mm
